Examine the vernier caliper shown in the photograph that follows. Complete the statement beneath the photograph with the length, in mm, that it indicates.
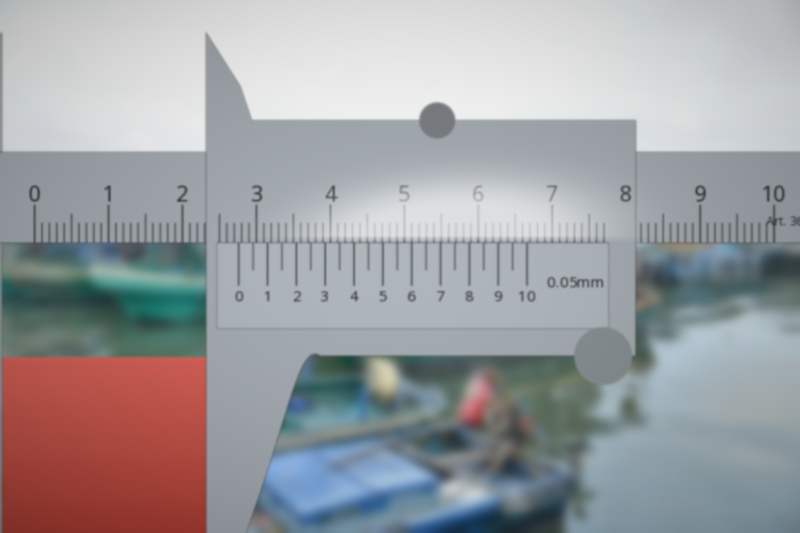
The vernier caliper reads 27.6 mm
